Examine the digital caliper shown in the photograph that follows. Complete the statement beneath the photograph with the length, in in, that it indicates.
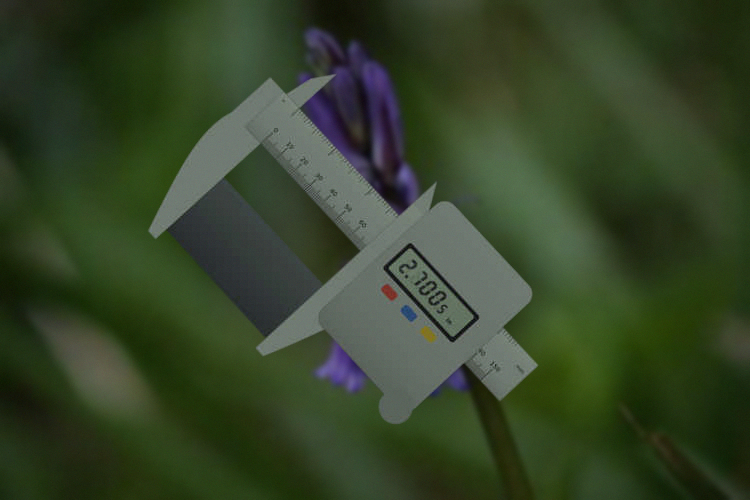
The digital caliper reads 2.7005 in
